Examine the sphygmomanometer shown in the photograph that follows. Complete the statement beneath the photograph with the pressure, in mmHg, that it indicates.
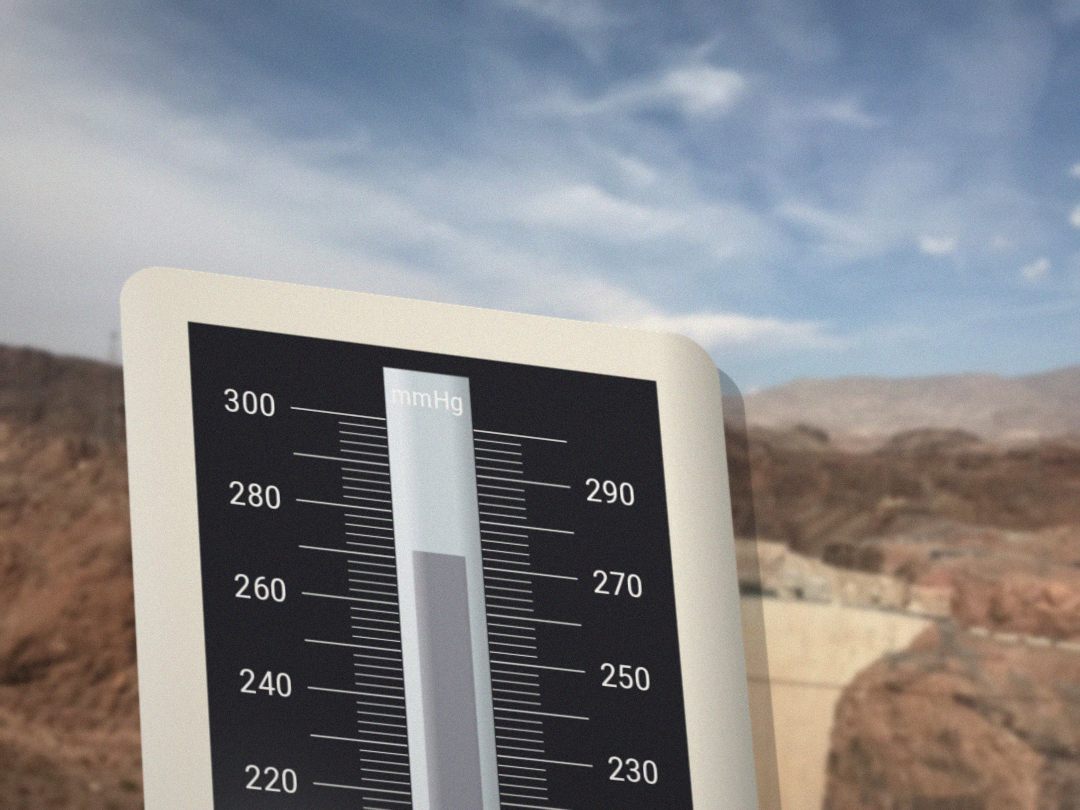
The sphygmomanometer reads 272 mmHg
